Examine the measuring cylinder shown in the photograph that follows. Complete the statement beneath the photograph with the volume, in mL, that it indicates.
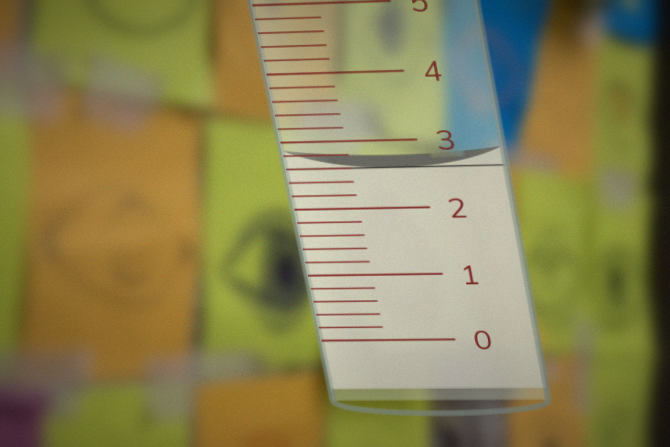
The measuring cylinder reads 2.6 mL
